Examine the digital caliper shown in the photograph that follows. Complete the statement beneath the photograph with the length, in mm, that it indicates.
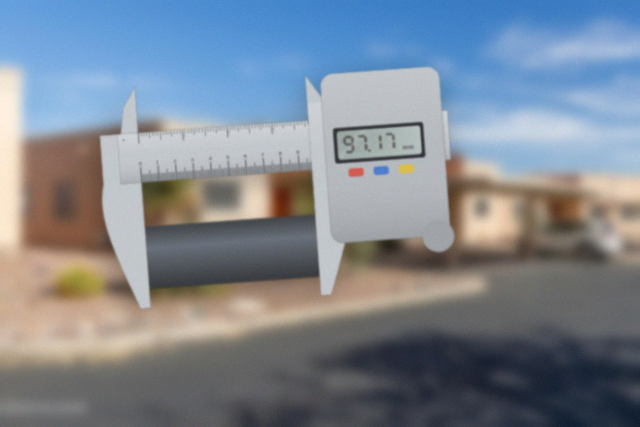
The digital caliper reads 97.17 mm
